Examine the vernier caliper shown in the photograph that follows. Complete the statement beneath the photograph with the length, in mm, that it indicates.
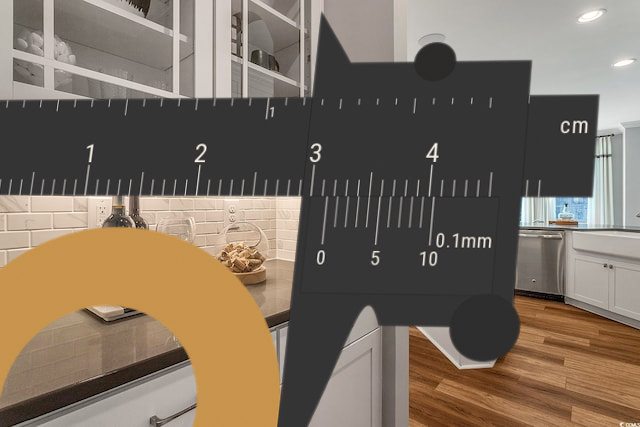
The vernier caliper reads 31.4 mm
